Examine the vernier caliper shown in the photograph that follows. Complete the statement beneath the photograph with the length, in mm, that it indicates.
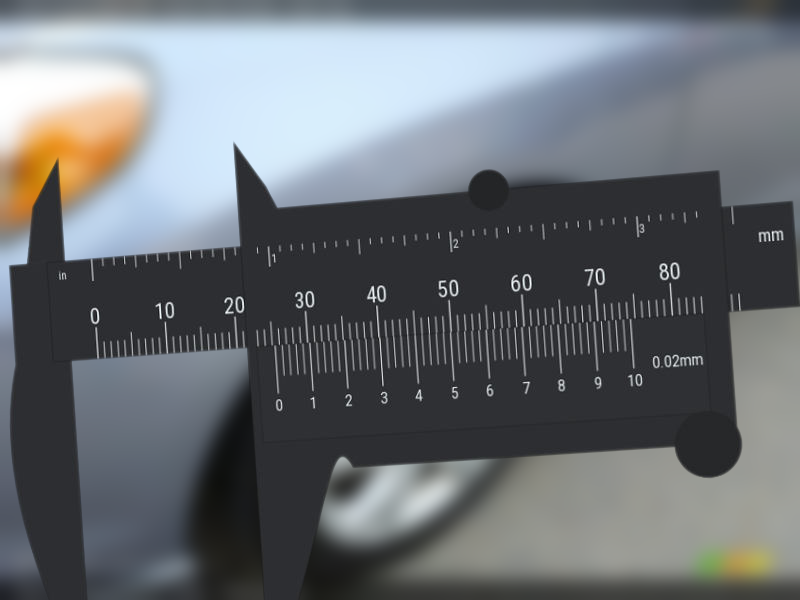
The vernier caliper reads 25.4 mm
